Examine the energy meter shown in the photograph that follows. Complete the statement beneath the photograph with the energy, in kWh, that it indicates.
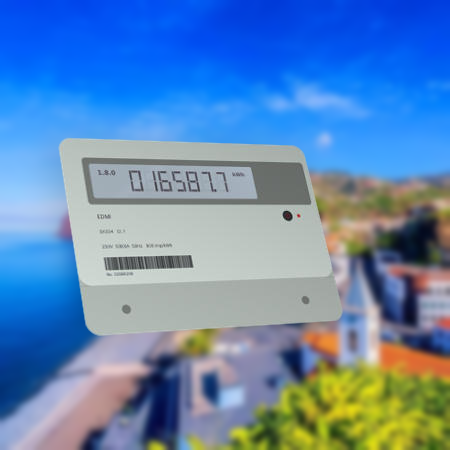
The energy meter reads 16587.7 kWh
